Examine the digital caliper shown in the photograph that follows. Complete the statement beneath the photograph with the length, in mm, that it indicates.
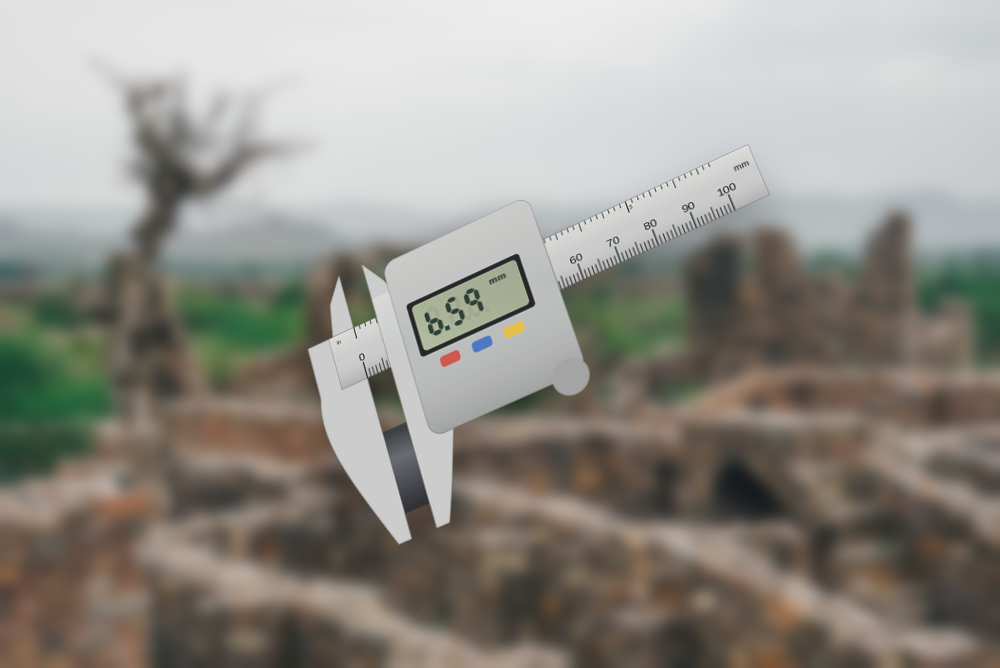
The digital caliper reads 6.59 mm
